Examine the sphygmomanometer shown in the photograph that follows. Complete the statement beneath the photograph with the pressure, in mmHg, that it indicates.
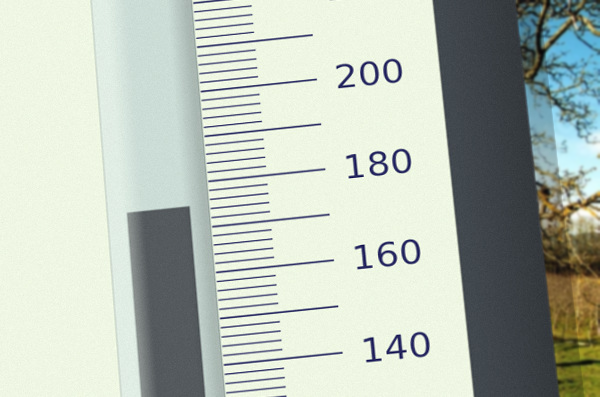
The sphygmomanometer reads 175 mmHg
